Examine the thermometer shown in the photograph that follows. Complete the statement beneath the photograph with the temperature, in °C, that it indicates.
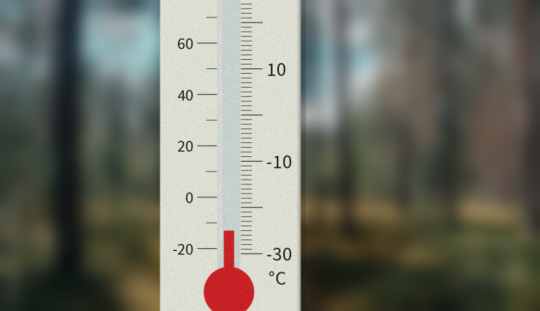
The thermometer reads -25 °C
